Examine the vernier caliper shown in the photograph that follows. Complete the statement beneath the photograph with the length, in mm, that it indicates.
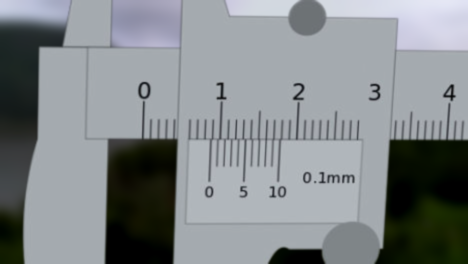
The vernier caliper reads 8.8 mm
